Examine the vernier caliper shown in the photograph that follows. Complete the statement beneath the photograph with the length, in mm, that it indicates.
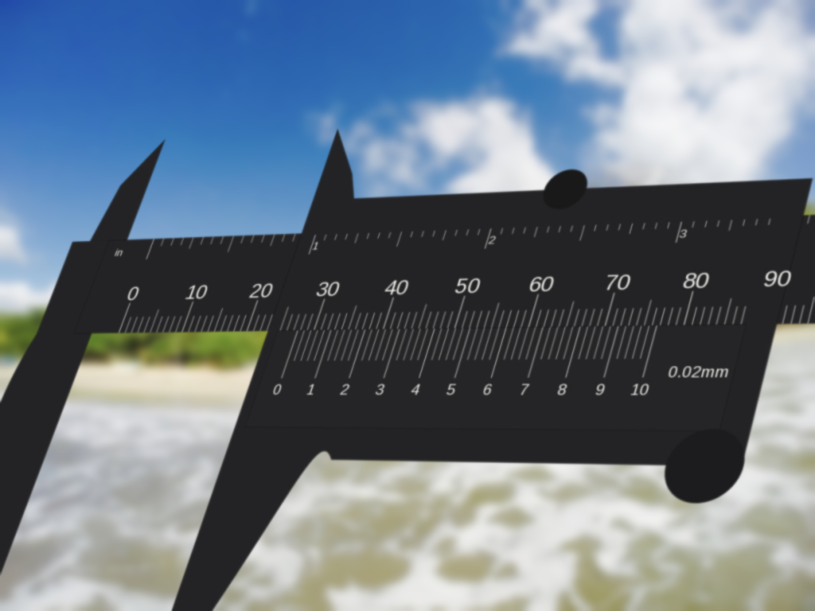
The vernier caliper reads 27.6 mm
